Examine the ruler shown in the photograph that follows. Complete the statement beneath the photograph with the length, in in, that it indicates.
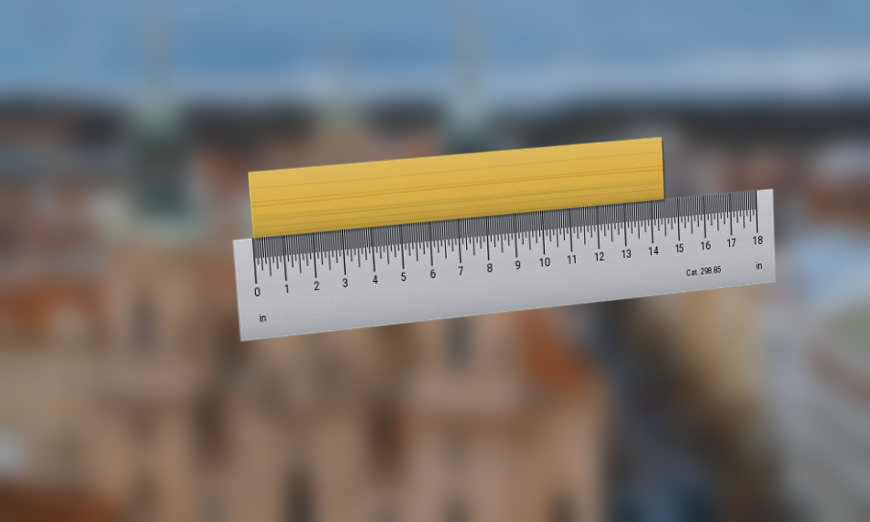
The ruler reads 14.5 in
